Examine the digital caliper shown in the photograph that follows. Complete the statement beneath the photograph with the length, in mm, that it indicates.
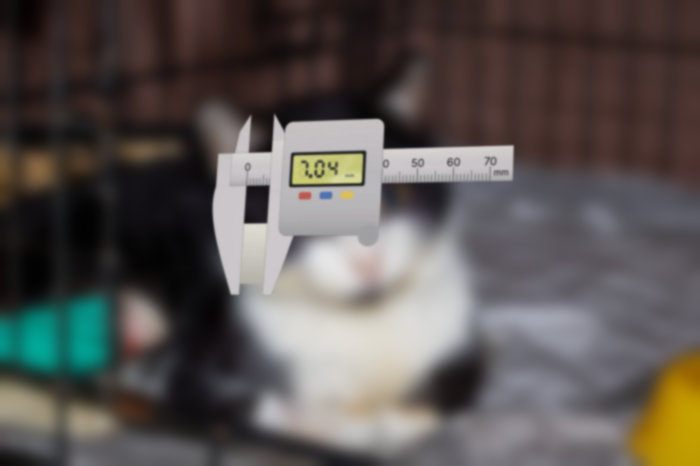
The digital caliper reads 7.04 mm
